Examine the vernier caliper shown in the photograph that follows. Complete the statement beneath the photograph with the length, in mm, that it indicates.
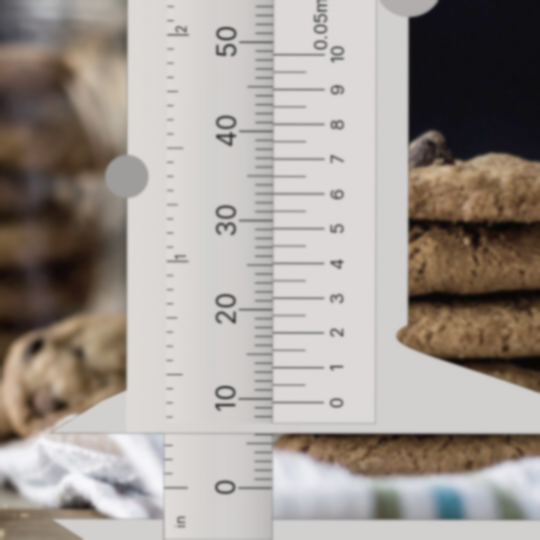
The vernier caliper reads 9.6 mm
